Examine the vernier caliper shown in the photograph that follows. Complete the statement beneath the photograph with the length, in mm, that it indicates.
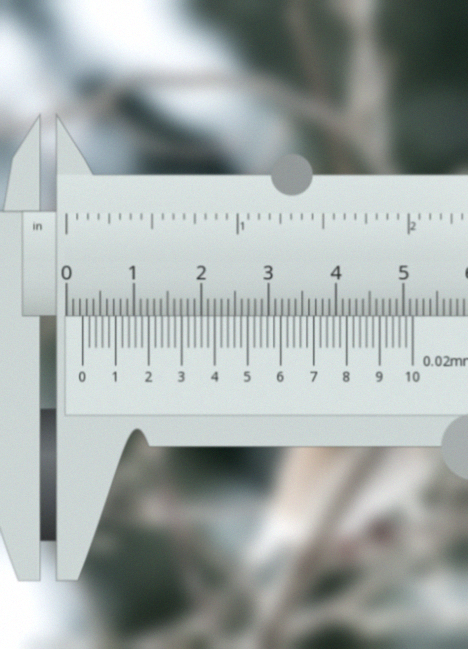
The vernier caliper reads 2.4 mm
